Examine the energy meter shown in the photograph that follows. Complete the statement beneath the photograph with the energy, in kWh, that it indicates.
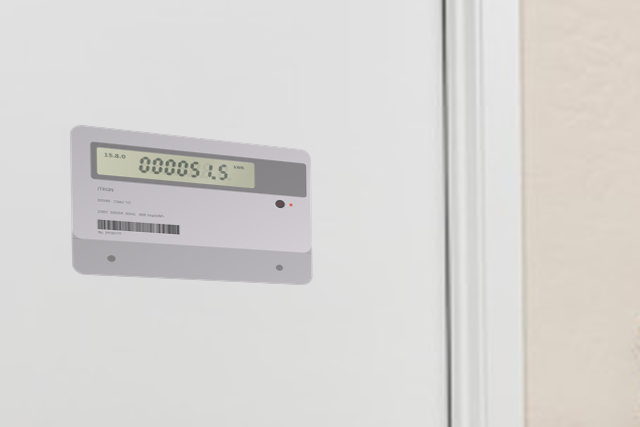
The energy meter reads 51.5 kWh
